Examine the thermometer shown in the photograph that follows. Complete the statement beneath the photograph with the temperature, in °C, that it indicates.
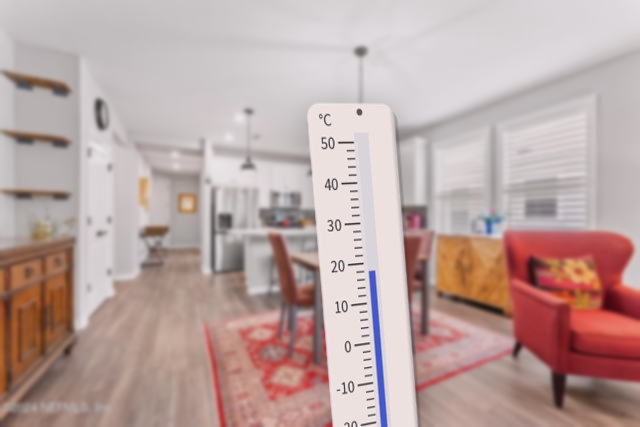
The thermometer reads 18 °C
